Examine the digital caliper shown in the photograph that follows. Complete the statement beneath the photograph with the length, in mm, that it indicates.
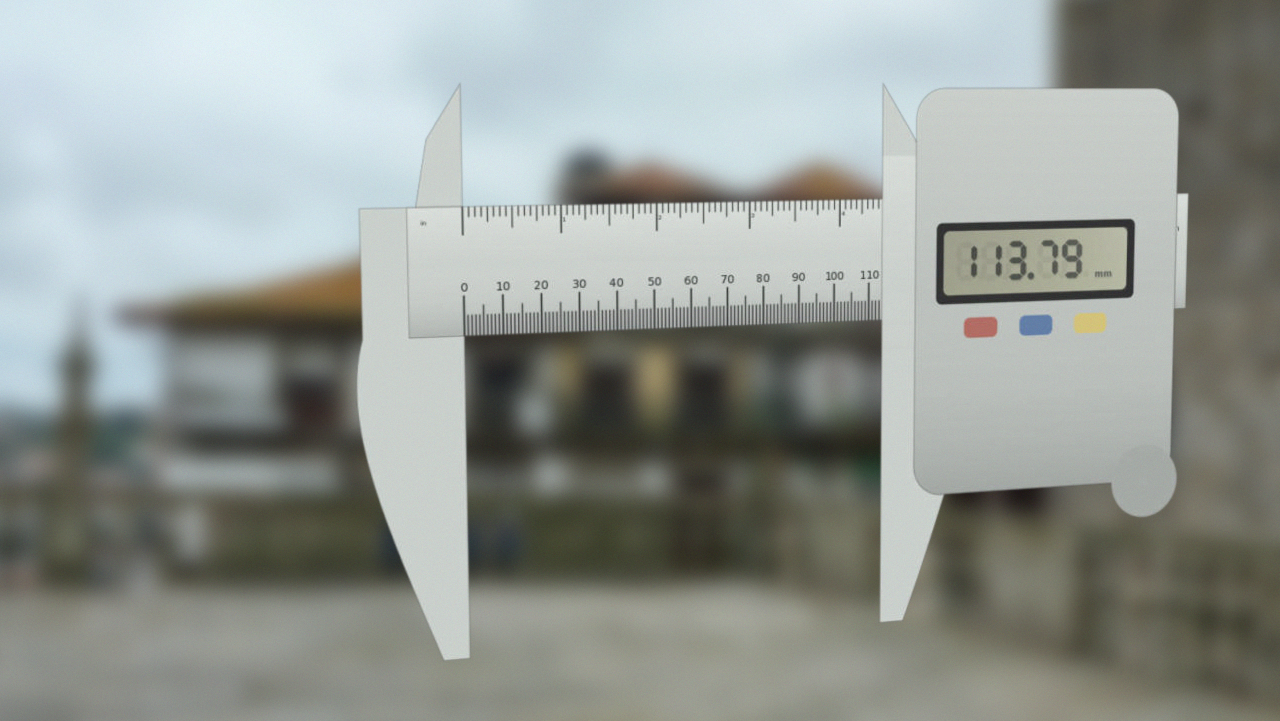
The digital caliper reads 113.79 mm
